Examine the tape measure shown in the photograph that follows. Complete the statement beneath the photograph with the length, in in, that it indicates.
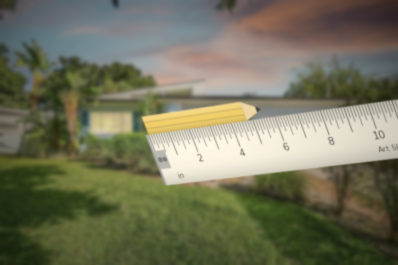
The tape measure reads 5.5 in
